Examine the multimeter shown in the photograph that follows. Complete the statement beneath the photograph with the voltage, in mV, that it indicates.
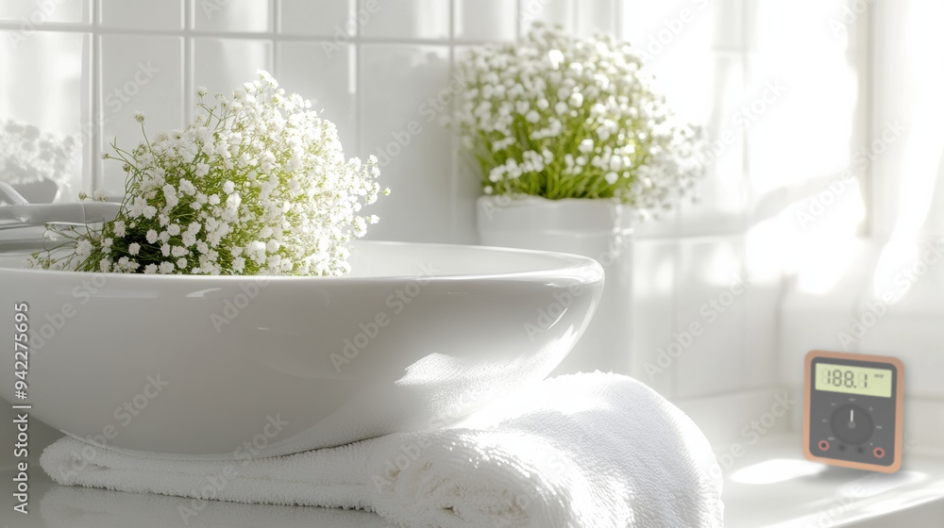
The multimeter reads 188.1 mV
